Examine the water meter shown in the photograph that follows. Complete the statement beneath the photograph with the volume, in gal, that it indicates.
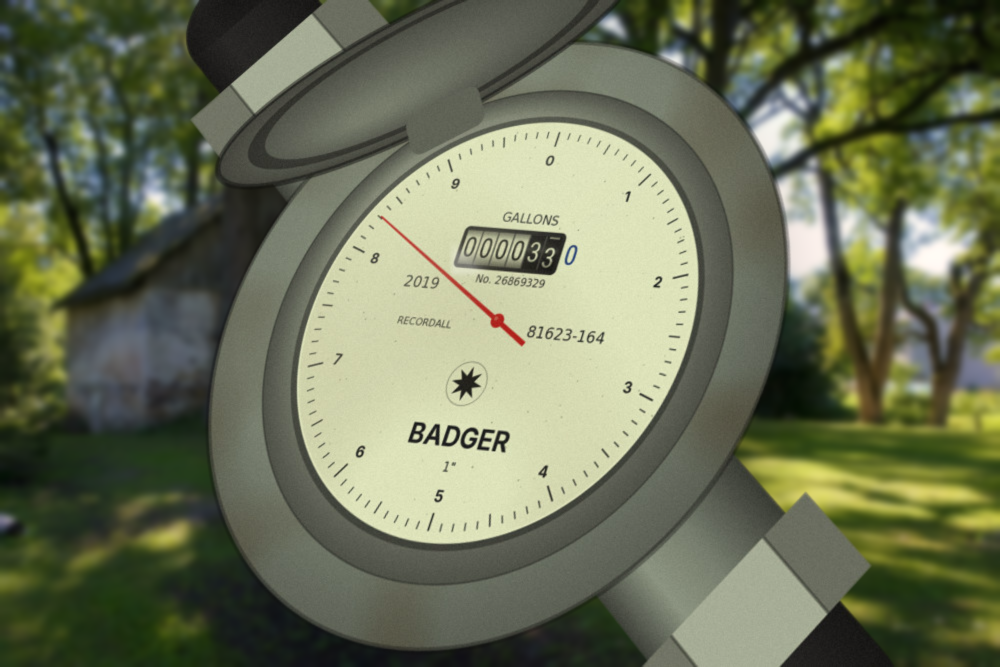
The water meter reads 328.3 gal
